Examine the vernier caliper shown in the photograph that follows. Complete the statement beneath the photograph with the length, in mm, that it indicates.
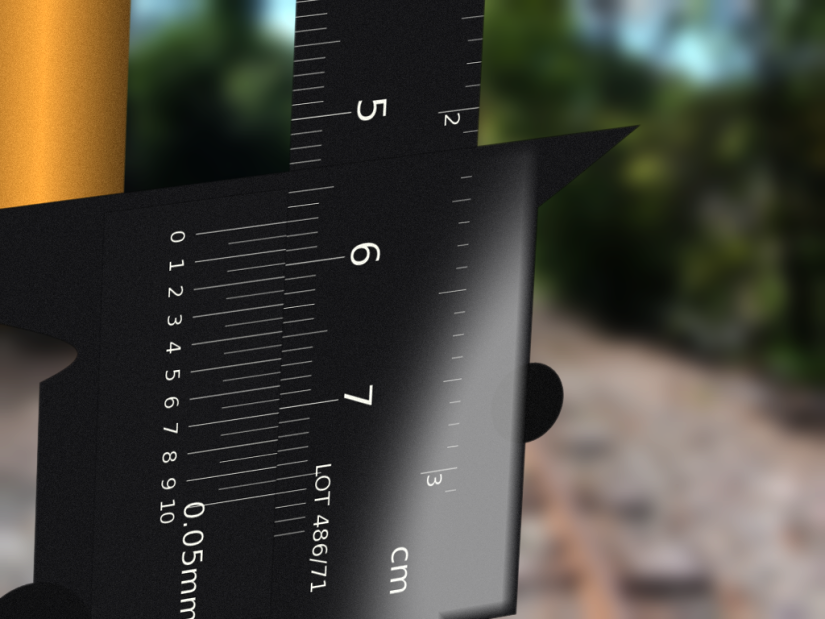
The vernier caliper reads 57.0 mm
